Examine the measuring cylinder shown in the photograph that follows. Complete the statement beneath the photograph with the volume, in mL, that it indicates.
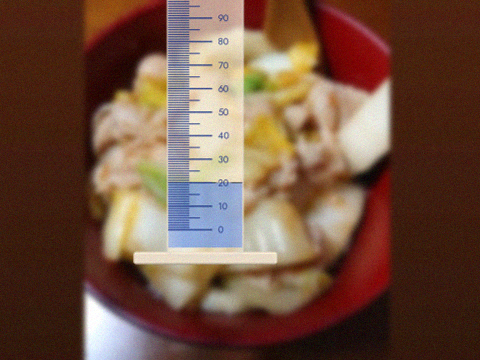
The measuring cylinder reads 20 mL
